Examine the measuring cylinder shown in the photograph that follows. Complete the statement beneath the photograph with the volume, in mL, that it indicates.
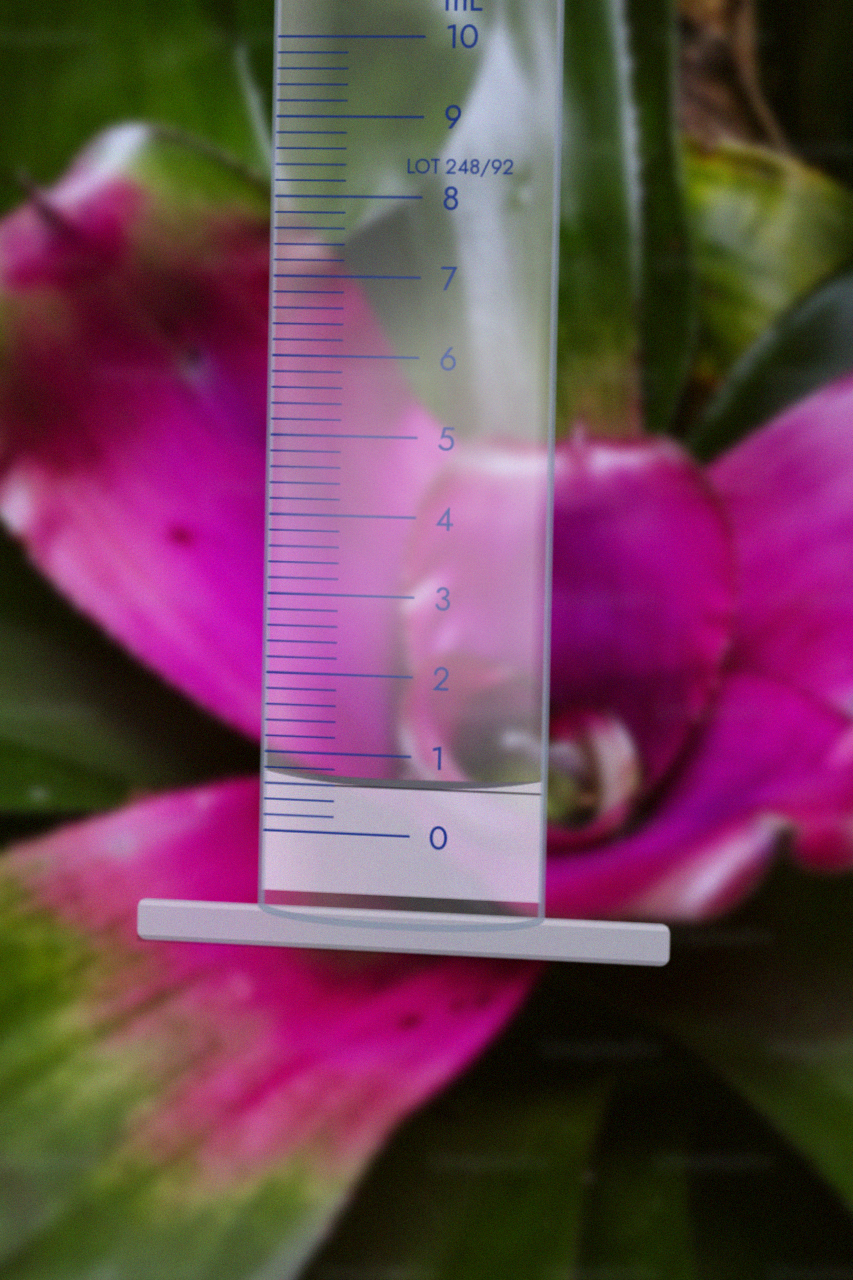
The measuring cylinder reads 0.6 mL
